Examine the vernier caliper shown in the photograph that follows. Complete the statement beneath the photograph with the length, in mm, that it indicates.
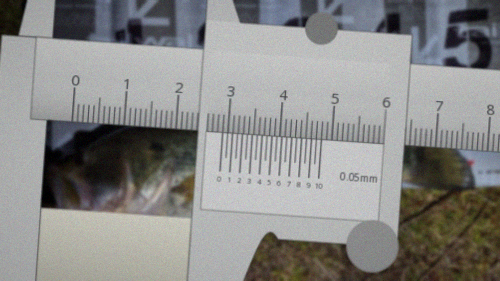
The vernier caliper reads 29.0 mm
